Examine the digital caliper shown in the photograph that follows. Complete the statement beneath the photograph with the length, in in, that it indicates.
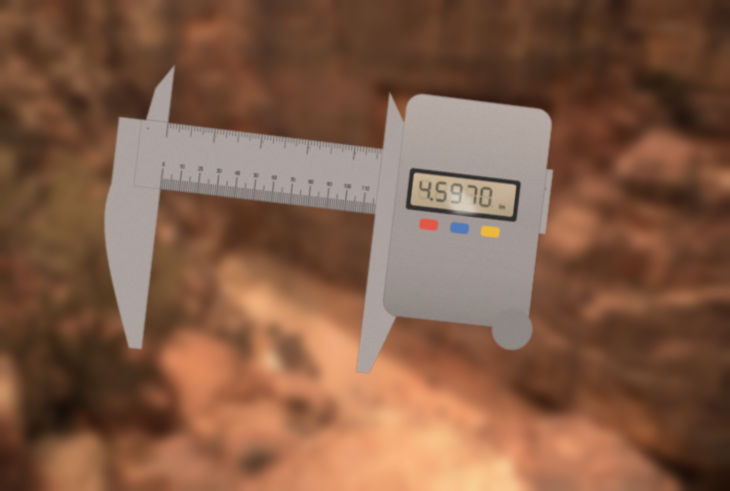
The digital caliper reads 4.5970 in
